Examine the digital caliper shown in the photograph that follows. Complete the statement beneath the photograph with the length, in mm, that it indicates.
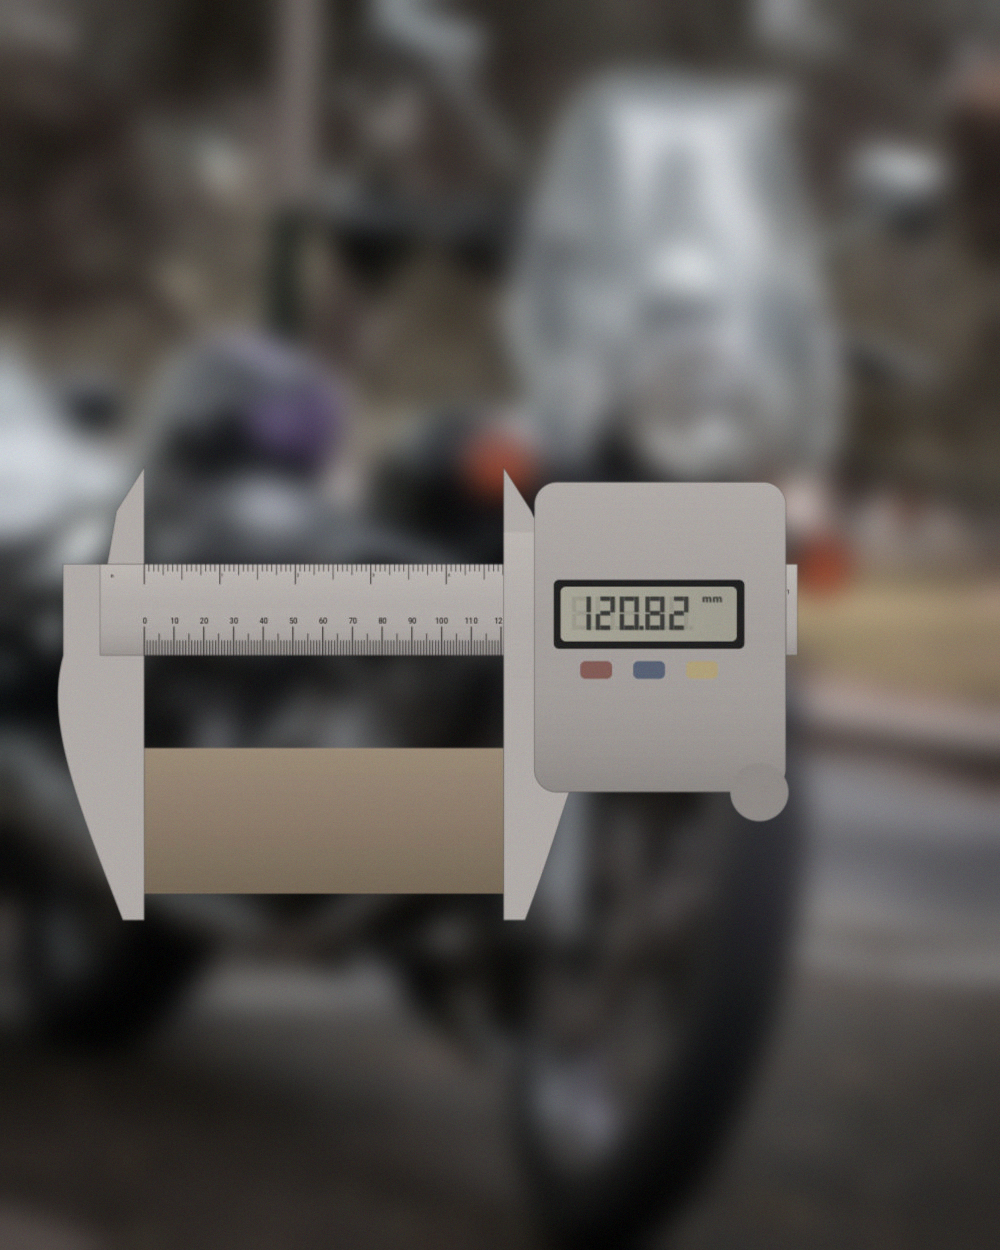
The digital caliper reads 120.82 mm
